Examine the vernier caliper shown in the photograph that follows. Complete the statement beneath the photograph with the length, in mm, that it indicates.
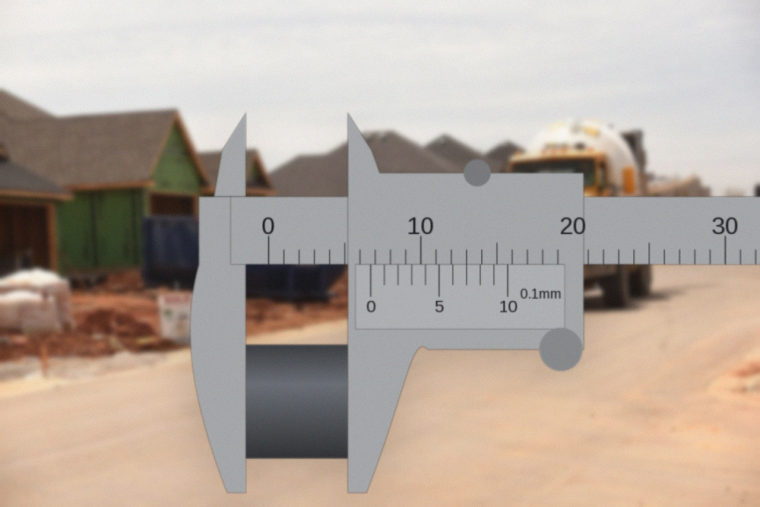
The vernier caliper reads 6.7 mm
